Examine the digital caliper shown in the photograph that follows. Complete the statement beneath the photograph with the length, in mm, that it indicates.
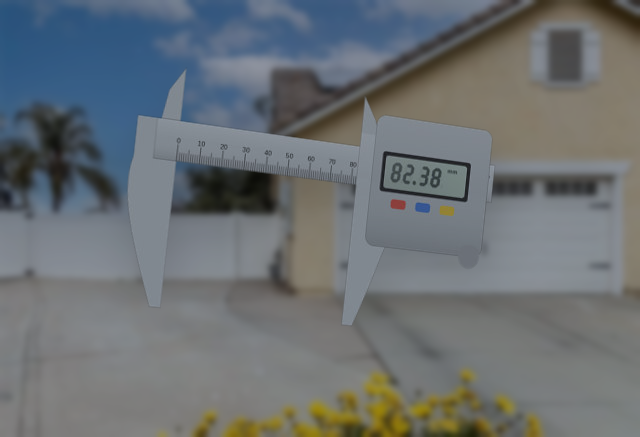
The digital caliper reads 82.38 mm
